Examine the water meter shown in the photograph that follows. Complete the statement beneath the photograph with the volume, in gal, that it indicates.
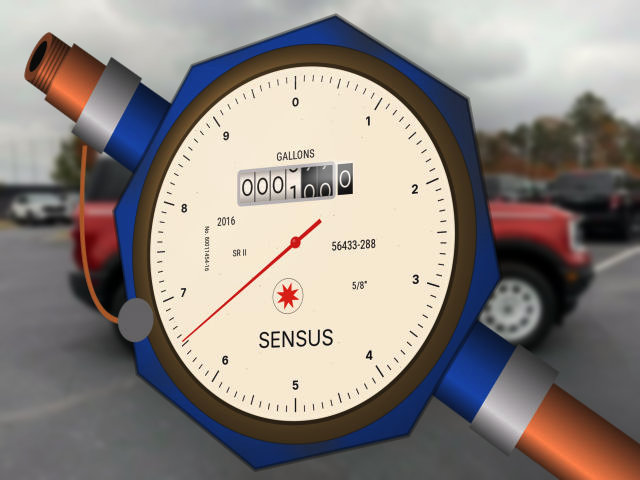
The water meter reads 996.5 gal
